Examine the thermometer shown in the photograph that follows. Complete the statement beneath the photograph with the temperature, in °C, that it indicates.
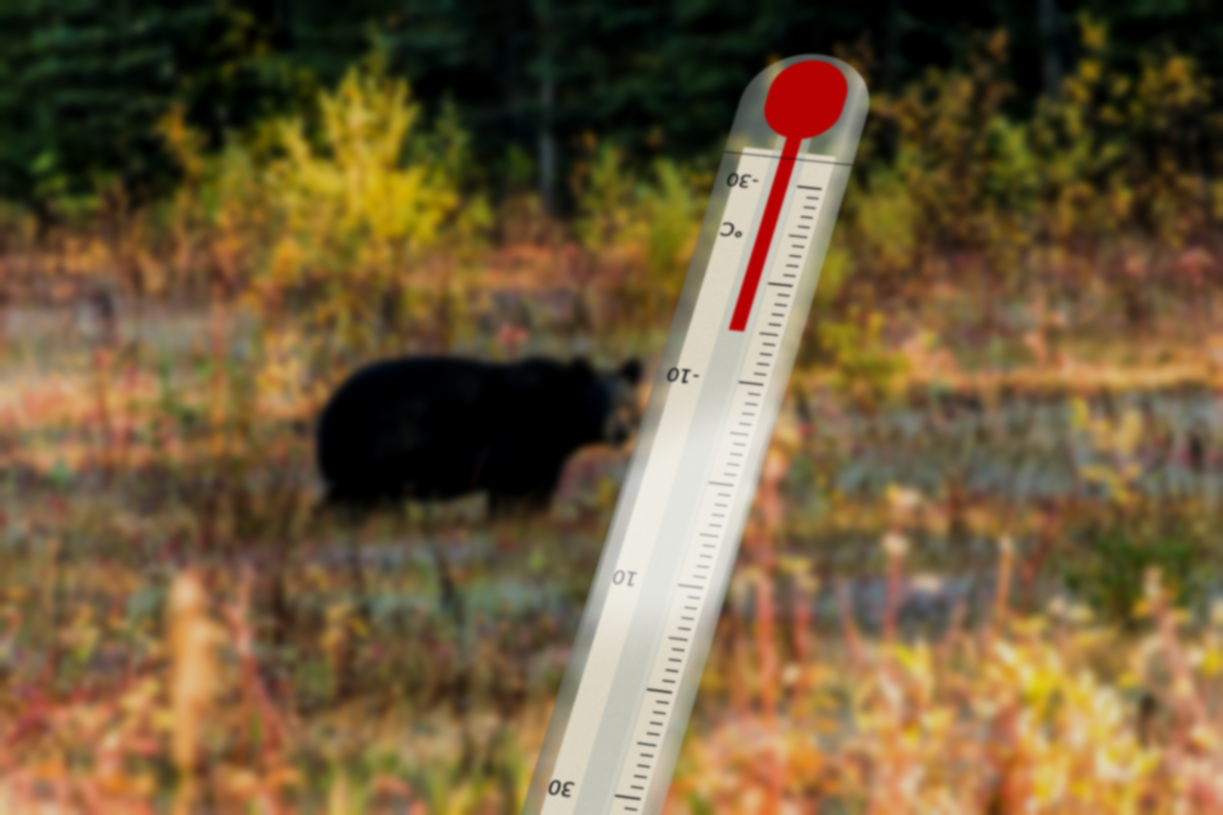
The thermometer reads -15 °C
